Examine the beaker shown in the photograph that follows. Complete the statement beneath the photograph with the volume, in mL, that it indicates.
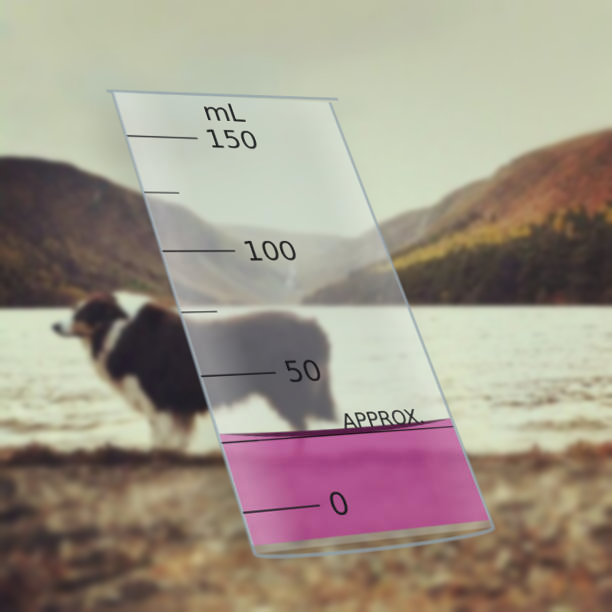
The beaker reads 25 mL
